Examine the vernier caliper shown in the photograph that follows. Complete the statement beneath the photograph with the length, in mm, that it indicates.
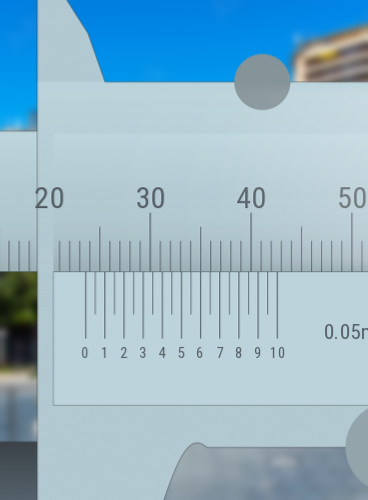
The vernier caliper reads 23.6 mm
